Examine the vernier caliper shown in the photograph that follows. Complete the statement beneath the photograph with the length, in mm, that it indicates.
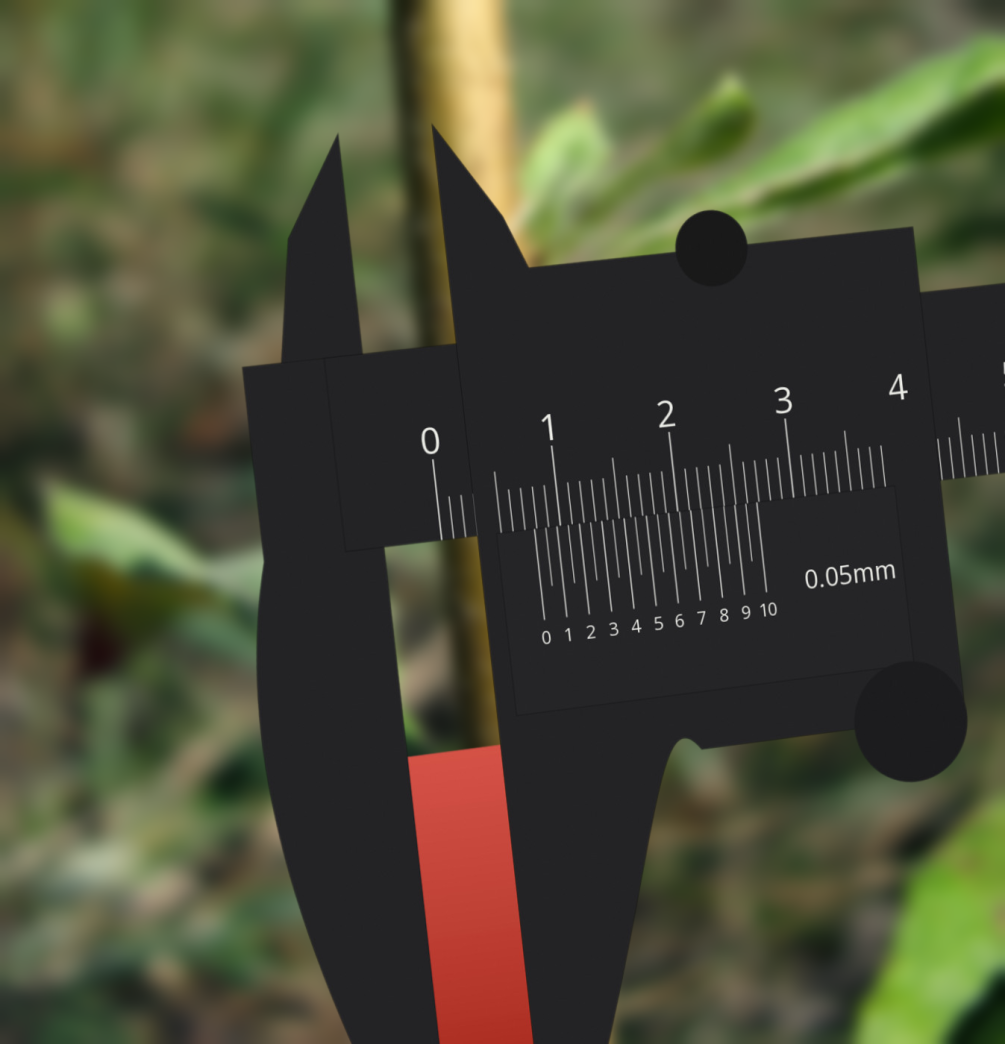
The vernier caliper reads 7.8 mm
